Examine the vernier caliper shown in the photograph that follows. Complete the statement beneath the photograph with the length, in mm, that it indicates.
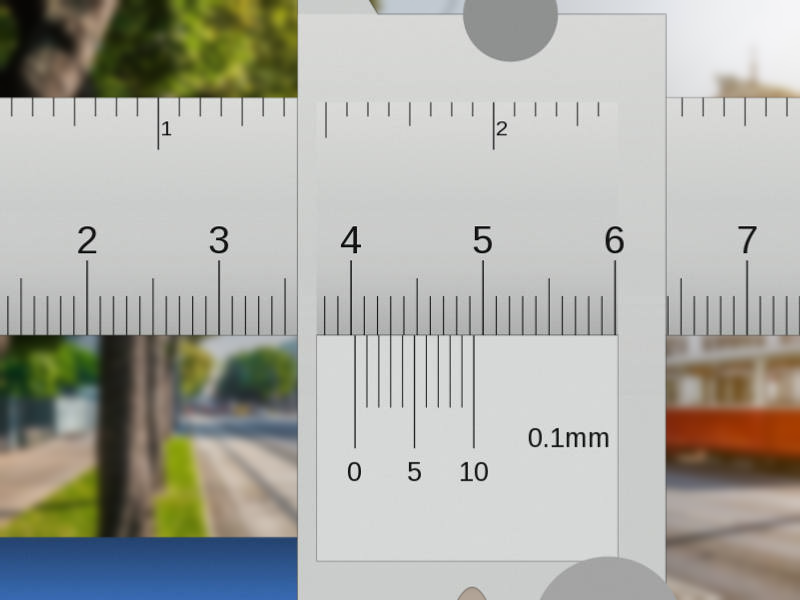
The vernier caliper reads 40.3 mm
